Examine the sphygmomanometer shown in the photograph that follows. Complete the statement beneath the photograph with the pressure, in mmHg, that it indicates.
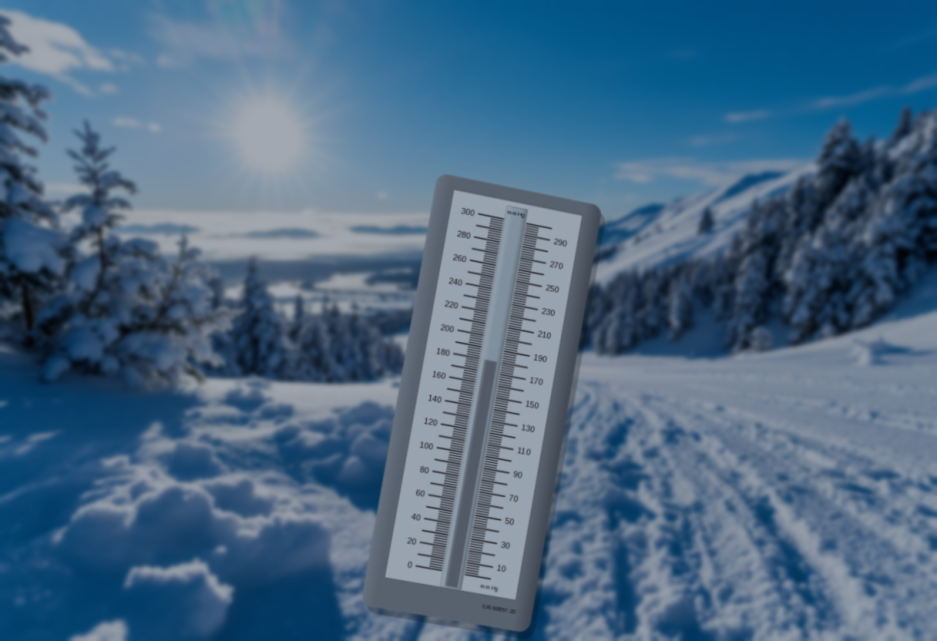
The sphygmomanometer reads 180 mmHg
